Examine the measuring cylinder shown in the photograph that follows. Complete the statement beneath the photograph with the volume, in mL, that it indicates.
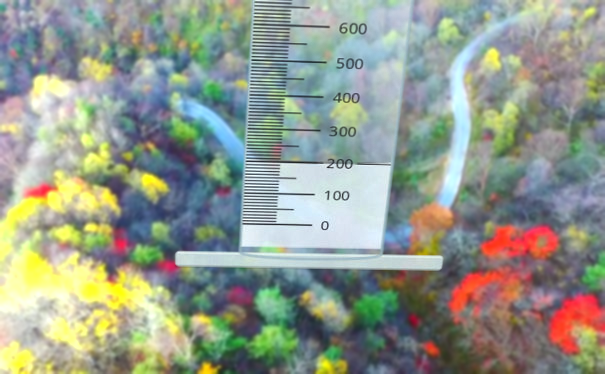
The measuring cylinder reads 200 mL
